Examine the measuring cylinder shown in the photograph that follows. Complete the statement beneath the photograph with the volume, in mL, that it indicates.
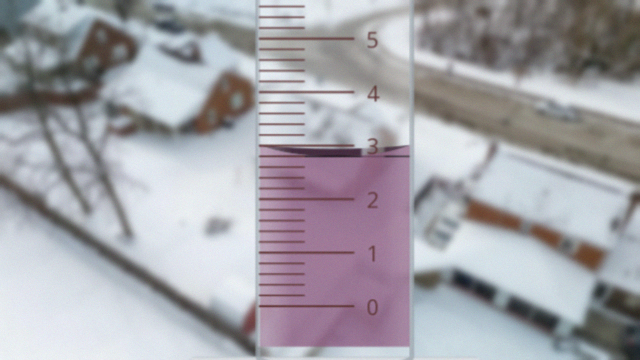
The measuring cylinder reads 2.8 mL
